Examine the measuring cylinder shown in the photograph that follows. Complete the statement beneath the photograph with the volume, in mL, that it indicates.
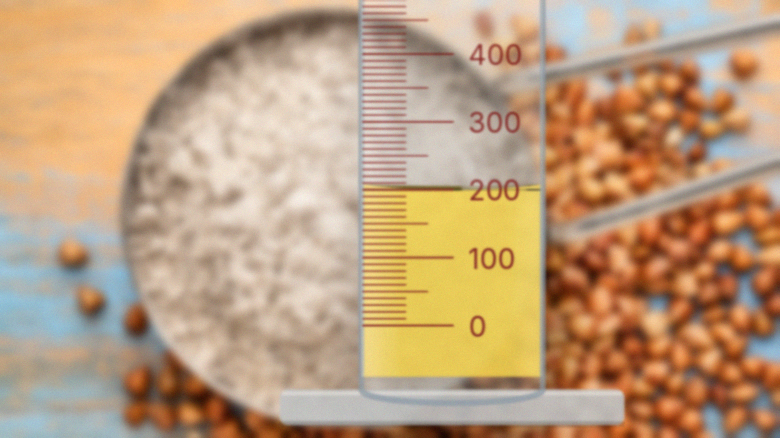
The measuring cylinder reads 200 mL
